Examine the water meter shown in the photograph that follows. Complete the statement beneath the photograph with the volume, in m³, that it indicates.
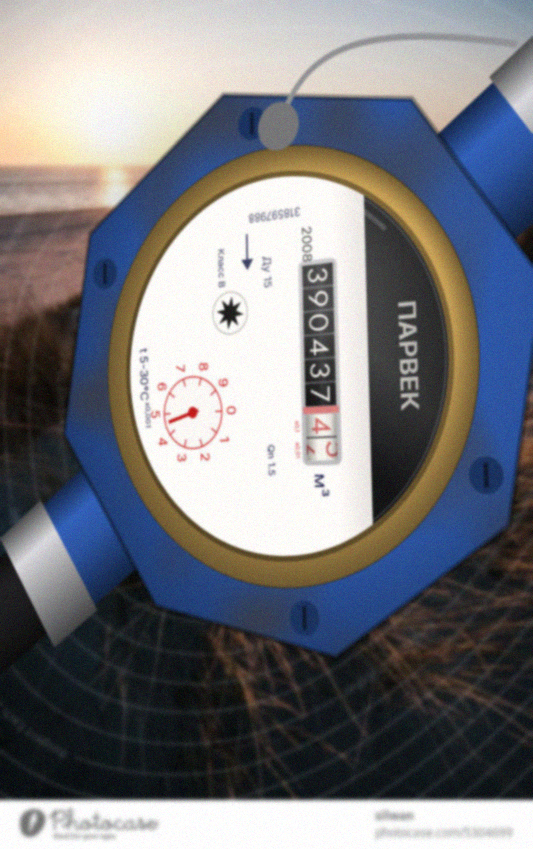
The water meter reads 390437.454 m³
